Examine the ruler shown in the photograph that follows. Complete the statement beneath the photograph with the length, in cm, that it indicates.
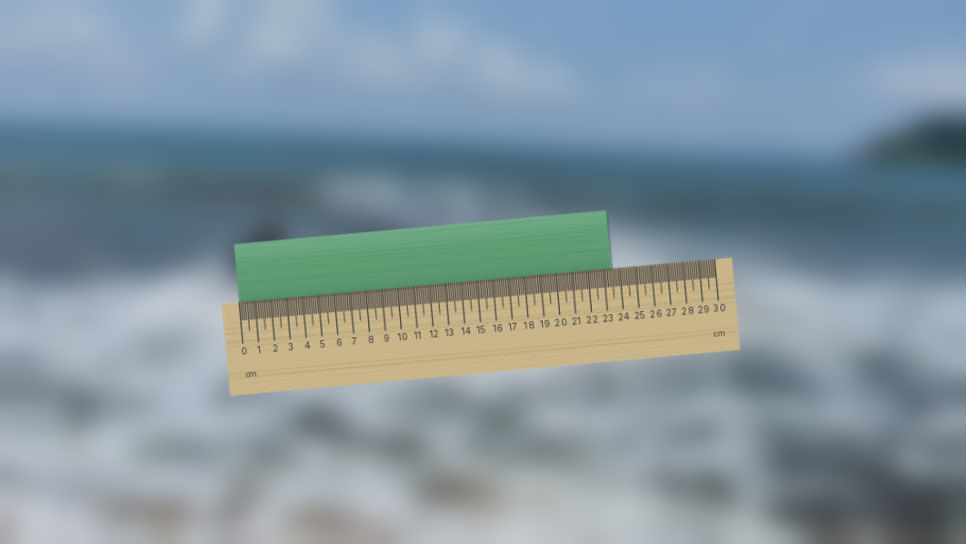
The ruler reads 23.5 cm
